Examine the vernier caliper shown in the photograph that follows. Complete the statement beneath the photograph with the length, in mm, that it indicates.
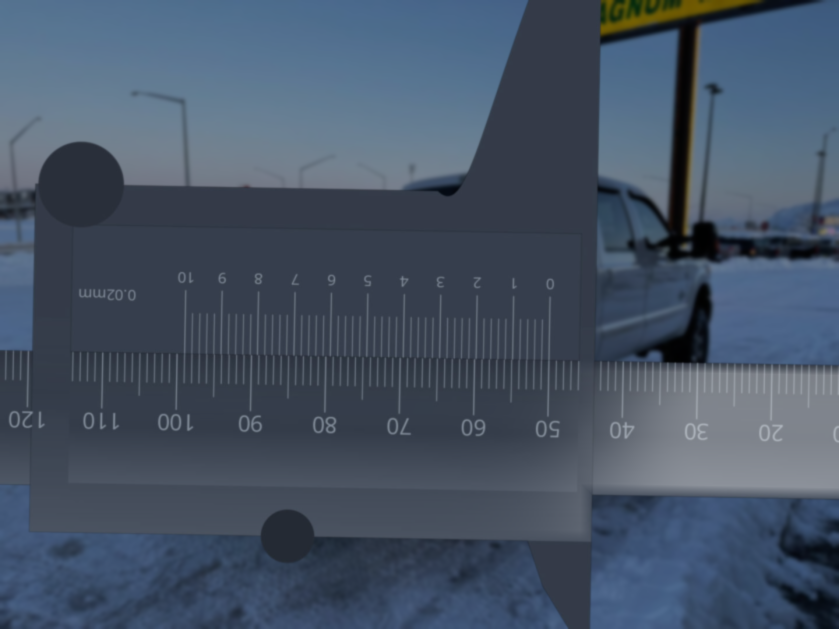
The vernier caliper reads 50.0 mm
